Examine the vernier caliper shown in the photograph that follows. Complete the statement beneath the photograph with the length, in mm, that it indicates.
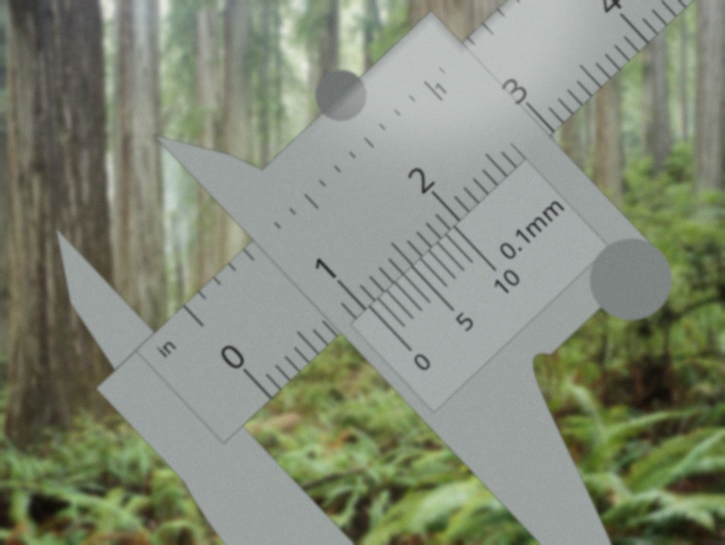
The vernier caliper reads 10.4 mm
